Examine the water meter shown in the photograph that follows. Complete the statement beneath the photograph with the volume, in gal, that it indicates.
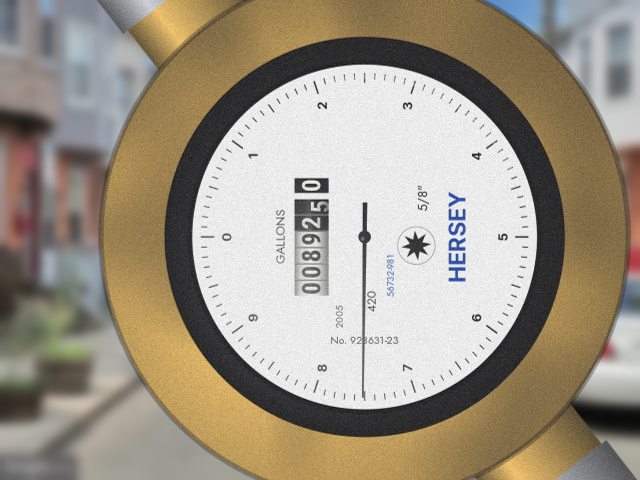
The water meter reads 89247.5 gal
